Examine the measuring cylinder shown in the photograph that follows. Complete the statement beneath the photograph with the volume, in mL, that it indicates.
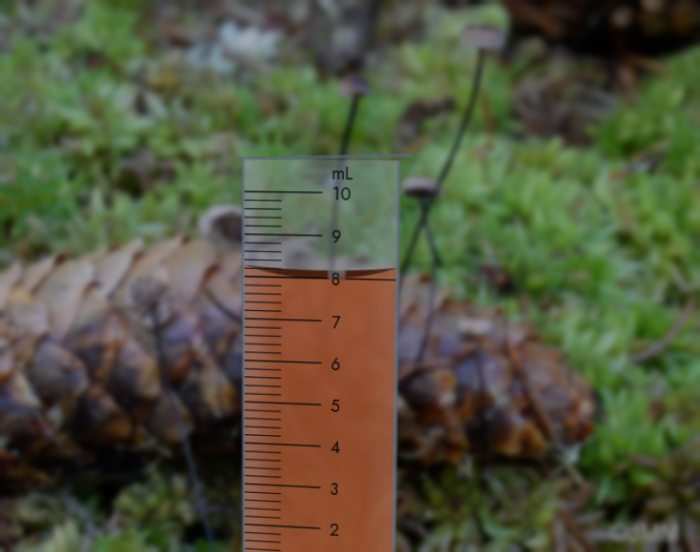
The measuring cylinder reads 8 mL
